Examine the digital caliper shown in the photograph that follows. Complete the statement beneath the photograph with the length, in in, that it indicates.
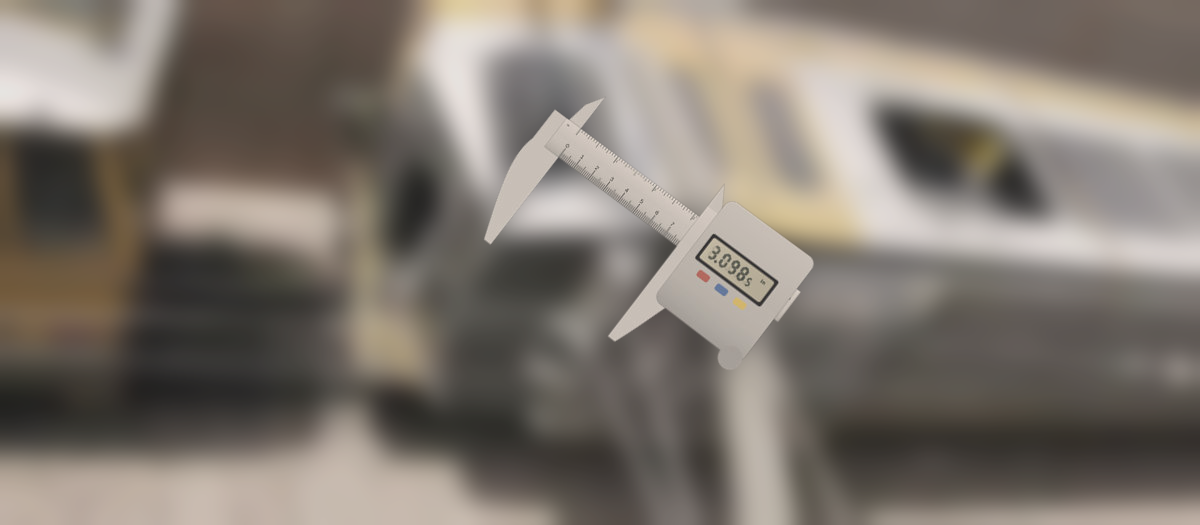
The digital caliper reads 3.0985 in
